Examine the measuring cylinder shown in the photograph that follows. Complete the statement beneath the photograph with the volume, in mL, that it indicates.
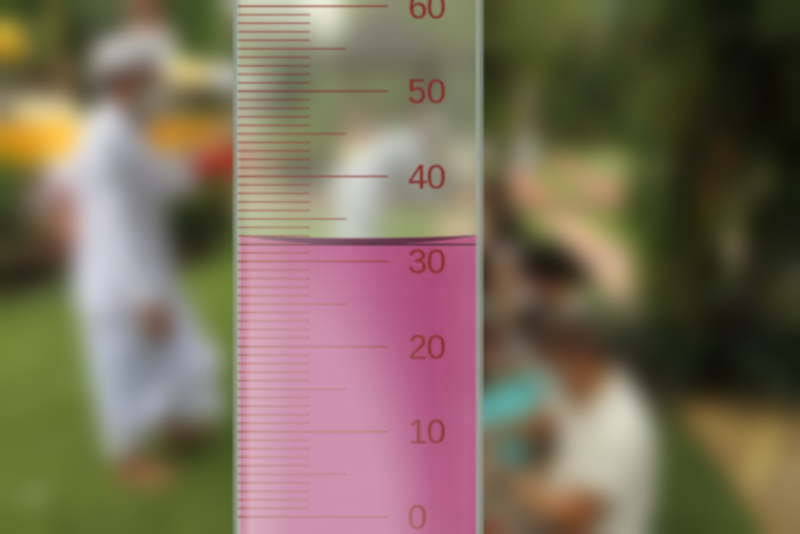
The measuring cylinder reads 32 mL
